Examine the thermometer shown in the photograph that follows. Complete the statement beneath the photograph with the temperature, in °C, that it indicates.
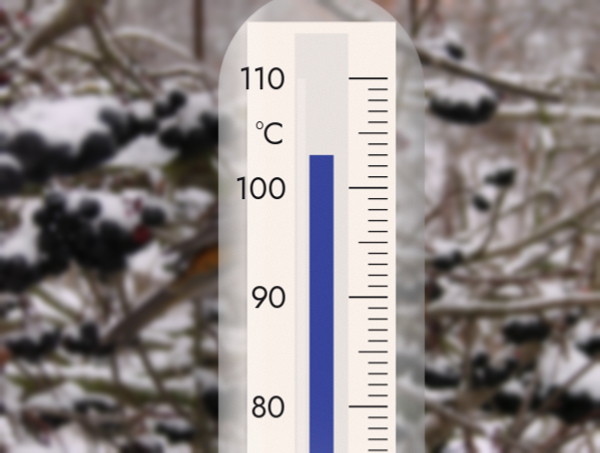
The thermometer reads 103 °C
